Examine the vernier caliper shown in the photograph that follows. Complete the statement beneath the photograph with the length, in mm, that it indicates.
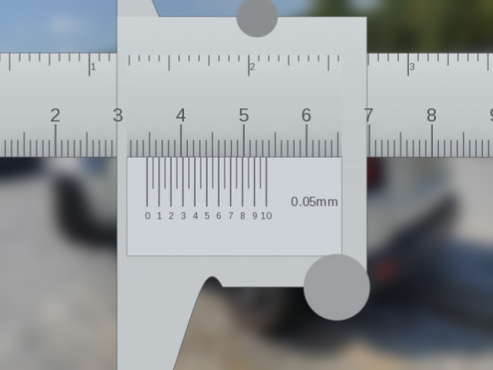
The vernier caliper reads 34.6 mm
